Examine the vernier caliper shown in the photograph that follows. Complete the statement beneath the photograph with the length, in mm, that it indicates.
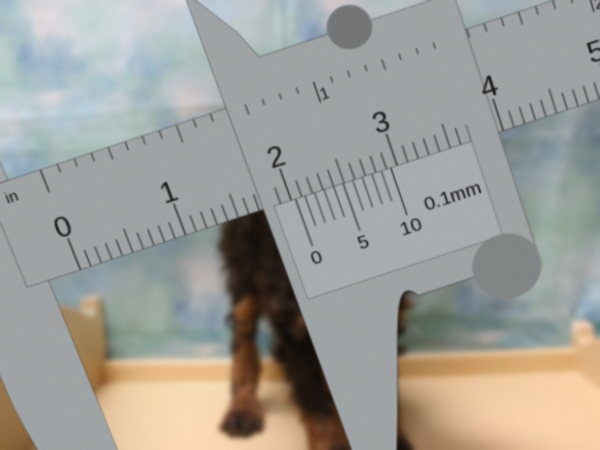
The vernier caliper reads 20.4 mm
